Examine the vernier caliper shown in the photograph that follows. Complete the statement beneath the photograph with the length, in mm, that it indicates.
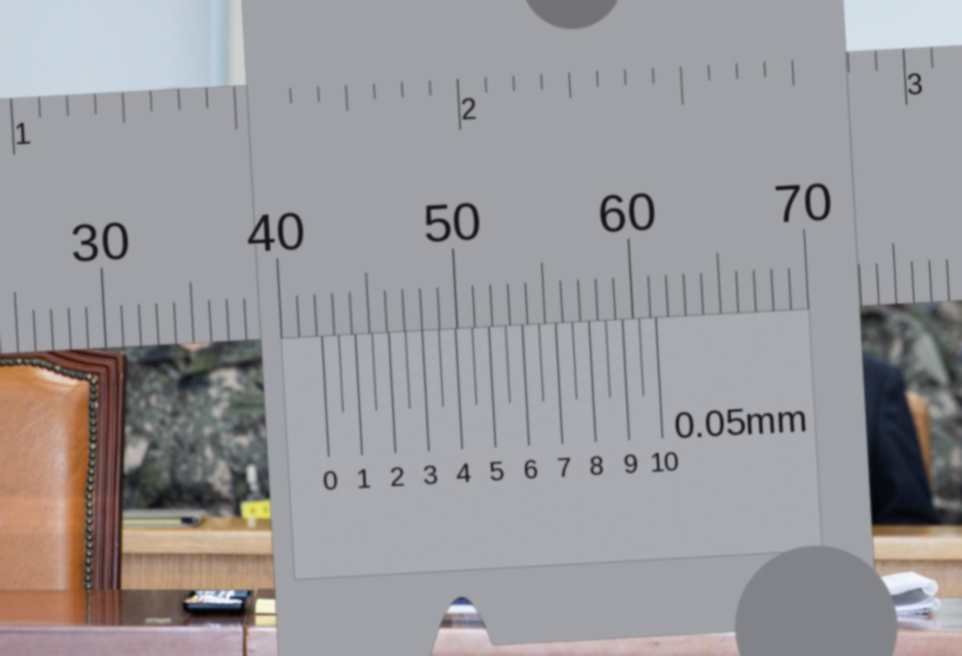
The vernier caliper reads 42.3 mm
